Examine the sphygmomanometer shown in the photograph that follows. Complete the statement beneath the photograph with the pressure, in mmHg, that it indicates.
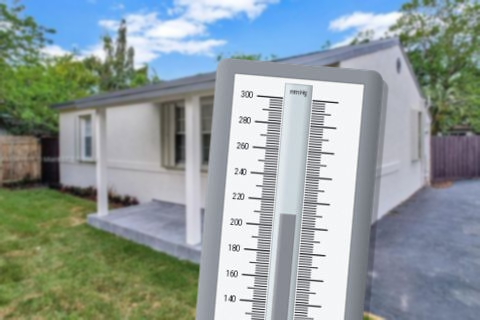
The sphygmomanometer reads 210 mmHg
